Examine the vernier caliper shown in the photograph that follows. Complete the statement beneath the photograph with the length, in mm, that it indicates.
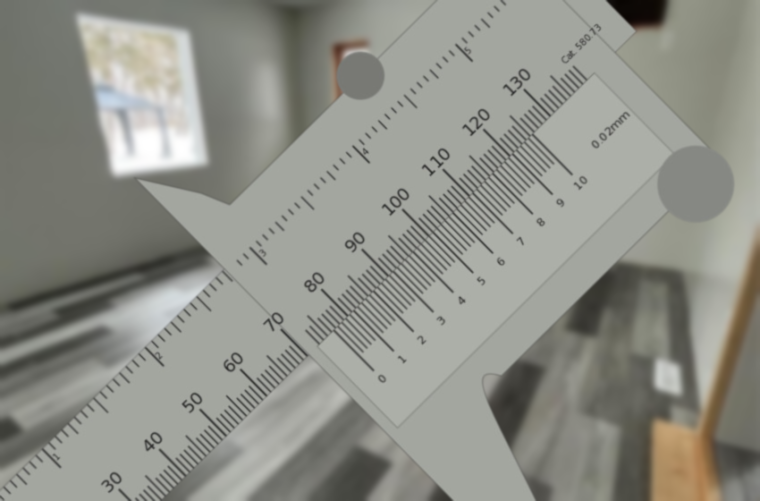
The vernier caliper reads 76.5 mm
